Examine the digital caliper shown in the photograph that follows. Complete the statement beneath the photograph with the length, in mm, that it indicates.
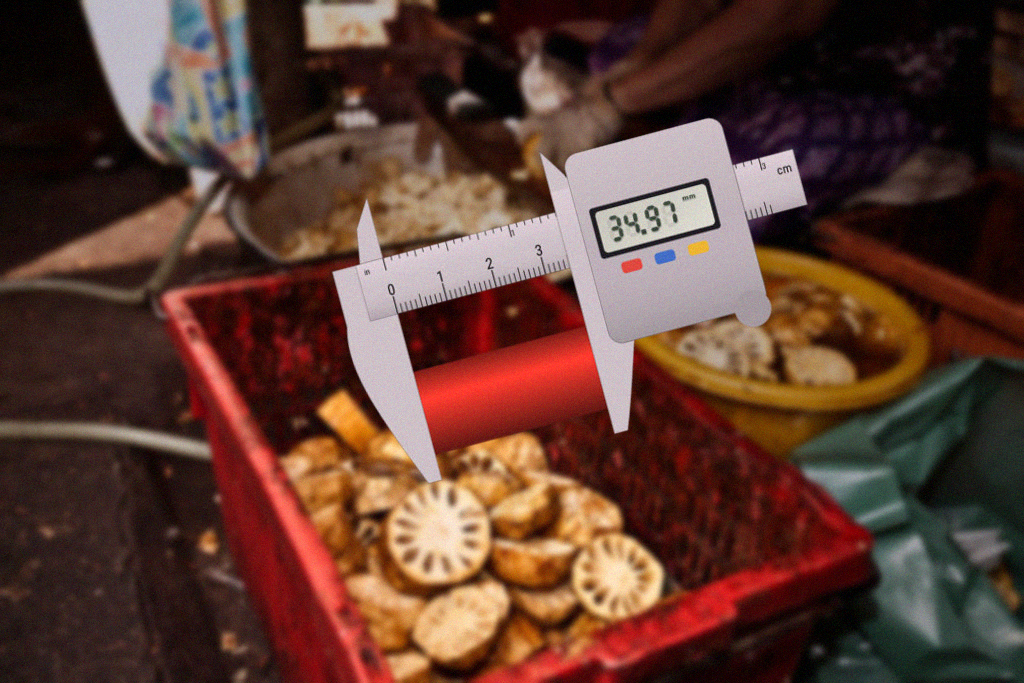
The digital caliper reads 34.97 mm
